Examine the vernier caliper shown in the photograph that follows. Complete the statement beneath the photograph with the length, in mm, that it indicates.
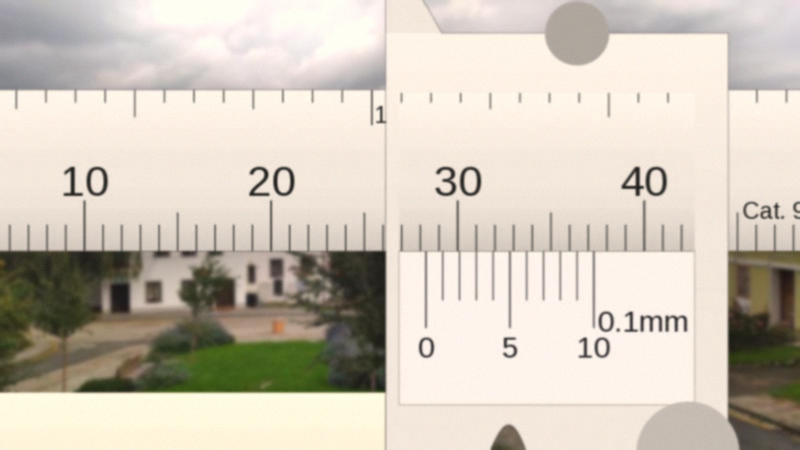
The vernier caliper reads 28.3 mm
